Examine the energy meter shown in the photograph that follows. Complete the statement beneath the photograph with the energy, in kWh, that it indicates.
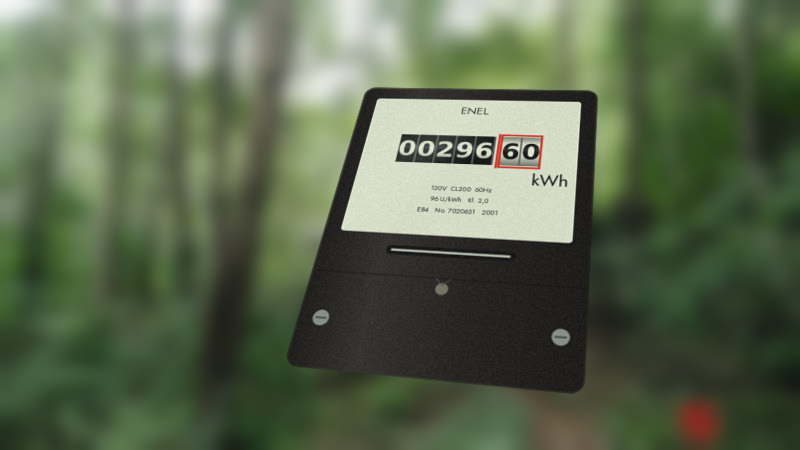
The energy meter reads 296.60 kWh
